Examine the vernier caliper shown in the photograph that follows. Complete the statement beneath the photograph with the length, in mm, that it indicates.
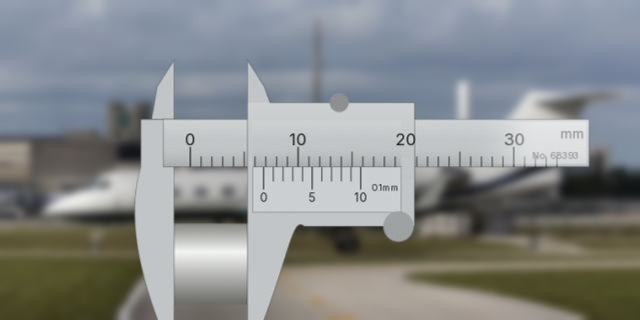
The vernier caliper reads 6.8 mm
